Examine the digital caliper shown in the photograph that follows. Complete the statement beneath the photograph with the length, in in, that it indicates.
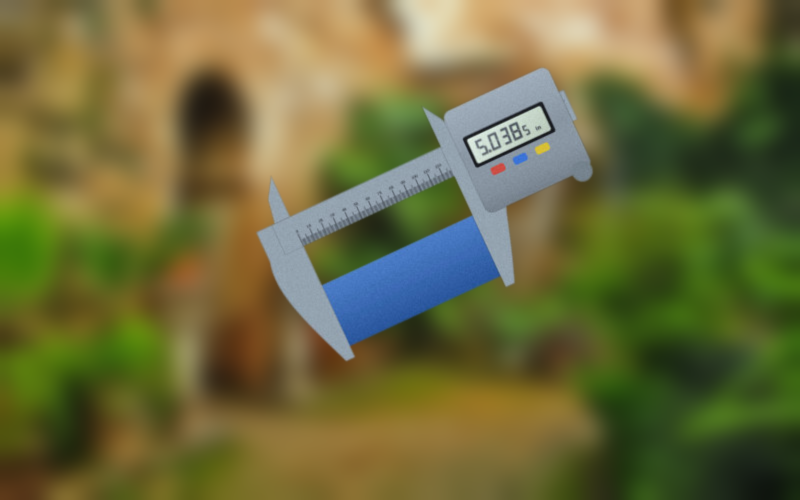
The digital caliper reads 5.0385 in
